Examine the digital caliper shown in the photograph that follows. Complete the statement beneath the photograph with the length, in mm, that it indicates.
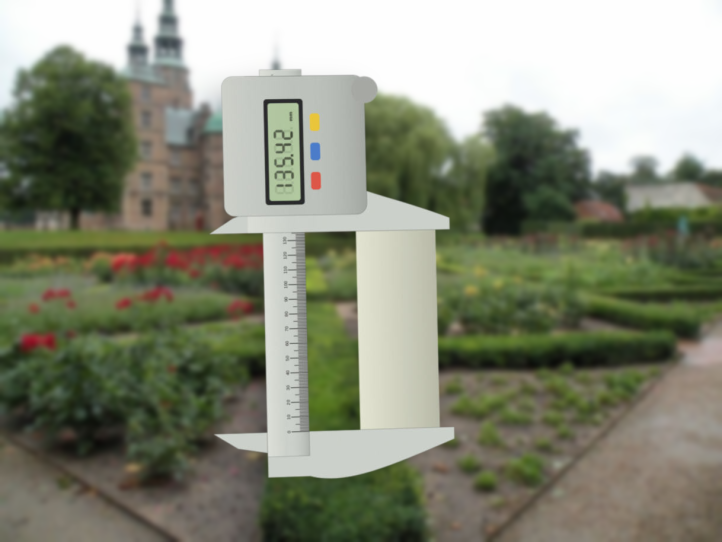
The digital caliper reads 135.42 mm
